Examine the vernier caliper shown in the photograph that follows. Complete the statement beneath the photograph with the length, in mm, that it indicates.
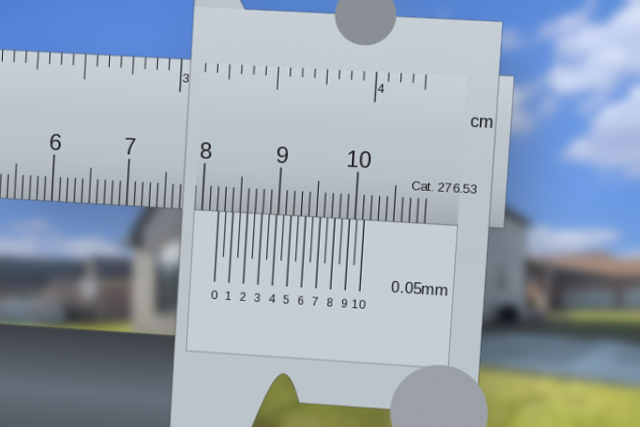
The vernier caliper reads 82.2 mm
